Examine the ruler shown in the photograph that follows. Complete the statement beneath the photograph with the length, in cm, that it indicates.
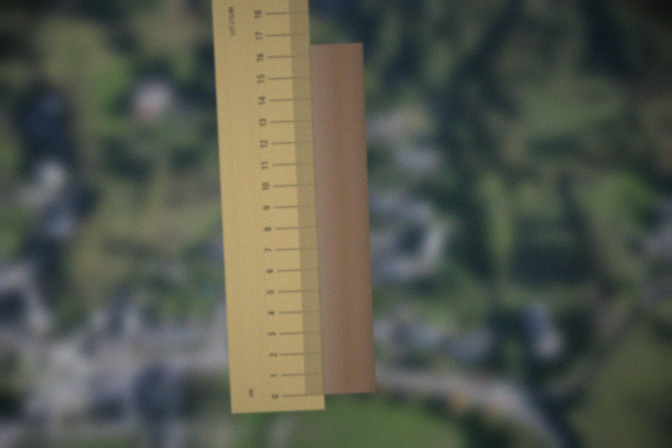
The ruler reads 16.5 cm
